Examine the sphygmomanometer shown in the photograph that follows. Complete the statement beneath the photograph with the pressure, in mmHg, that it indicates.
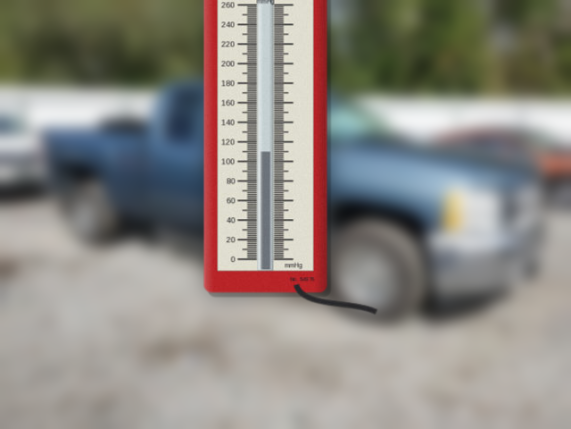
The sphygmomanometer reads 110 mmHg
